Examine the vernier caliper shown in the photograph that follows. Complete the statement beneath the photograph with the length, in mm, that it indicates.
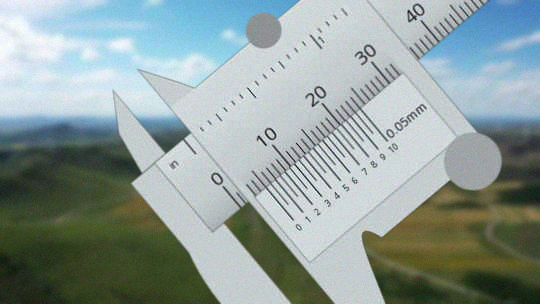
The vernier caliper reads 5.0 mm
